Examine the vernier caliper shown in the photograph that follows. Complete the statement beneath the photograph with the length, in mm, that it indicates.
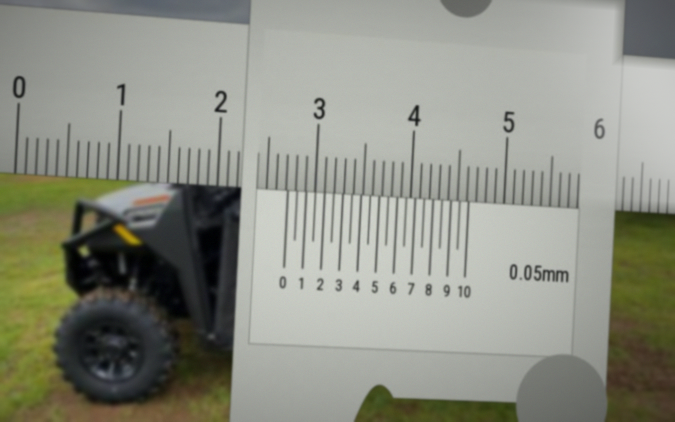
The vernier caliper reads 27.2 mm
